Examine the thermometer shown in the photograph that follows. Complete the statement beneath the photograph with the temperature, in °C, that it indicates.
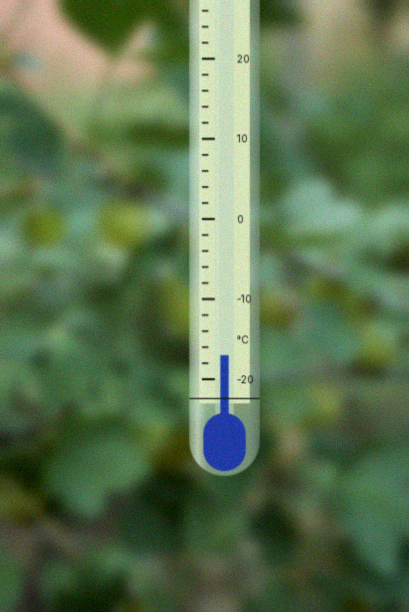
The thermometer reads -17 °C
